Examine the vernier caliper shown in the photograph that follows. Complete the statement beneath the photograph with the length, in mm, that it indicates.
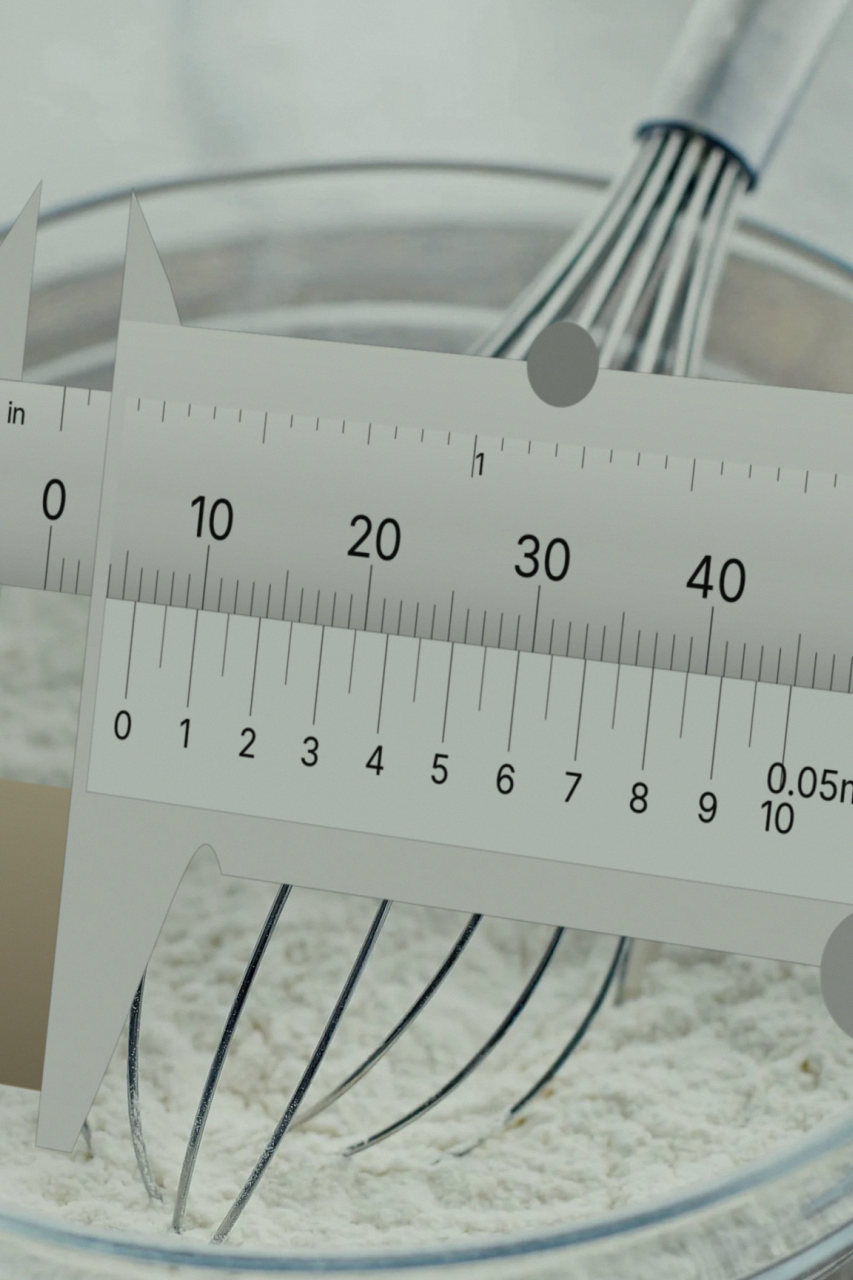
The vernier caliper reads 5.8 mm
